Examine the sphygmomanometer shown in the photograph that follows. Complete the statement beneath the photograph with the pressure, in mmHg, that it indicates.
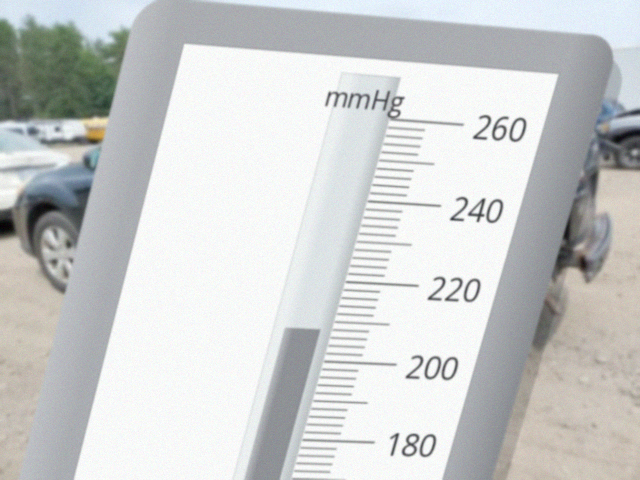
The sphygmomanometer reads 208 mmHg
